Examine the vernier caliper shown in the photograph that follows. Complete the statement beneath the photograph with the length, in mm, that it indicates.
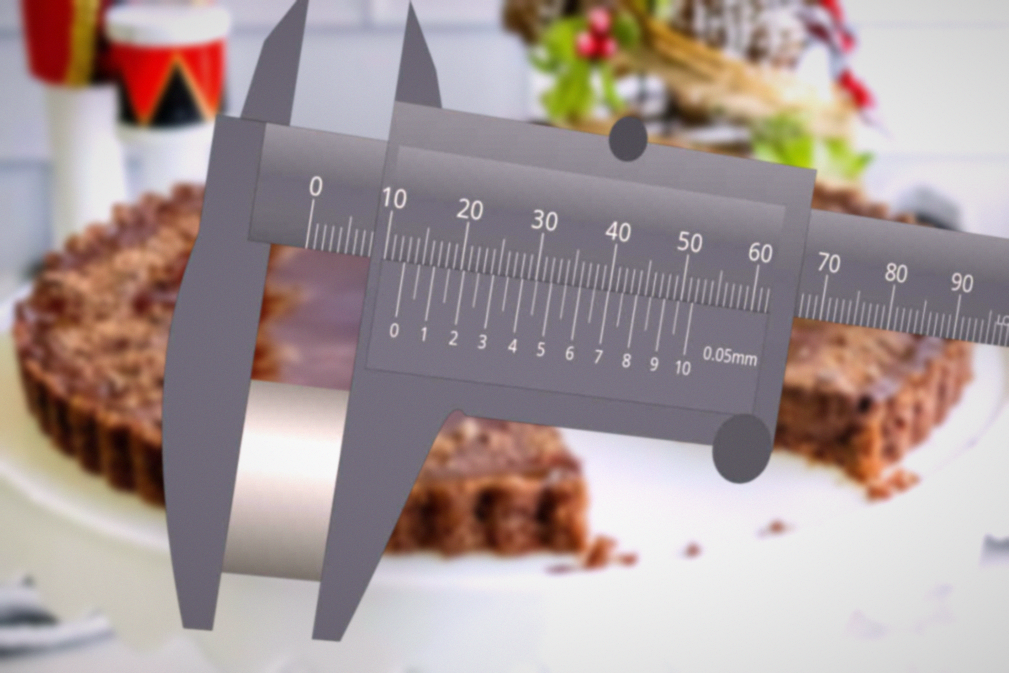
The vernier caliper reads 12.6 mm
